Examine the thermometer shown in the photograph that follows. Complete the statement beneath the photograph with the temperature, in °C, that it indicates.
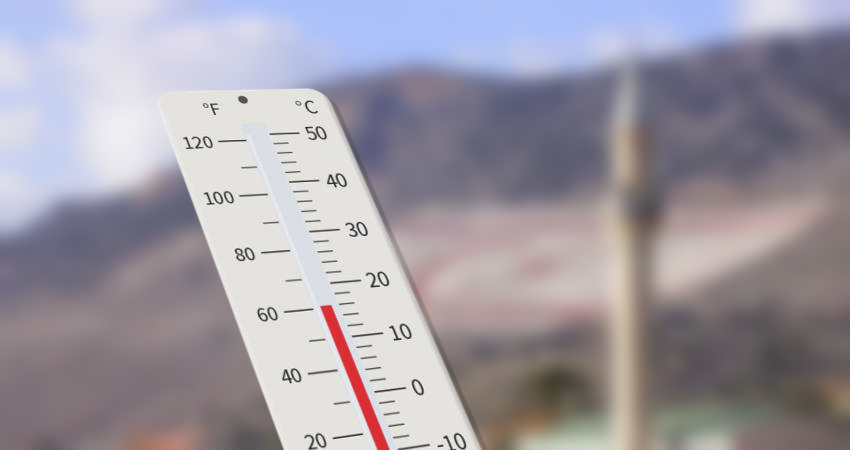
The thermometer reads 16 °C
